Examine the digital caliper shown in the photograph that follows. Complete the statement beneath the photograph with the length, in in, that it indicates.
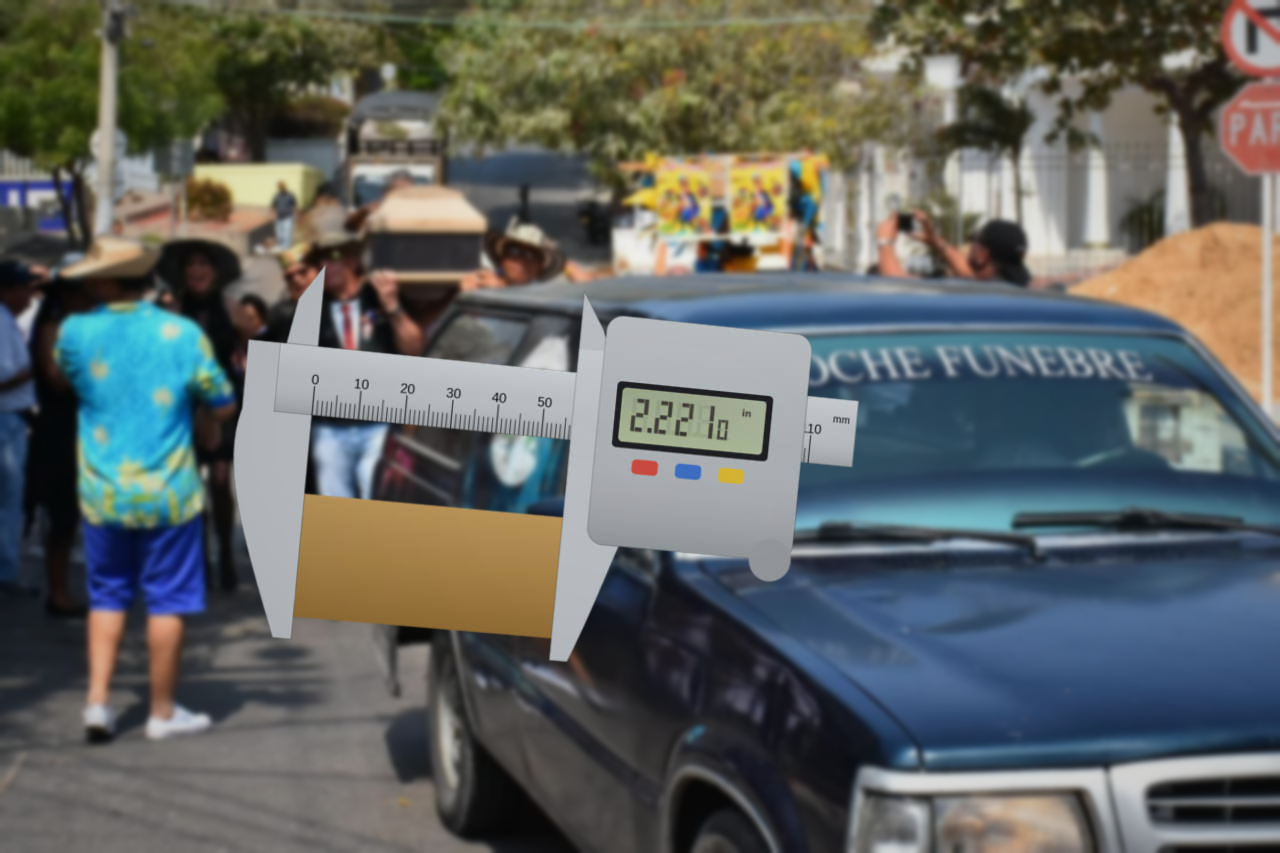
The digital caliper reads 2.2210 in
